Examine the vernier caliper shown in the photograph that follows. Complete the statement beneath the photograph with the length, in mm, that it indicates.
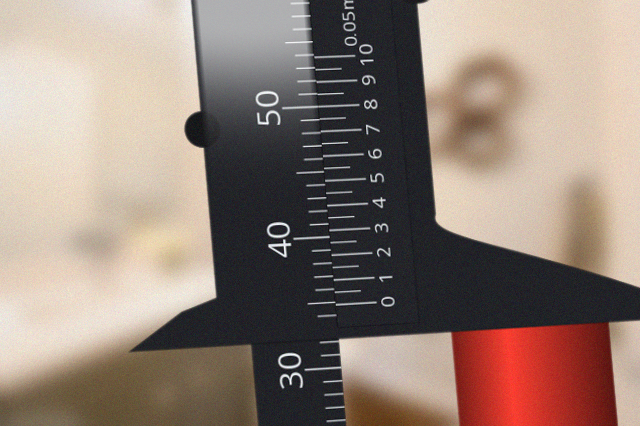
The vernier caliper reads 34.8 mm
